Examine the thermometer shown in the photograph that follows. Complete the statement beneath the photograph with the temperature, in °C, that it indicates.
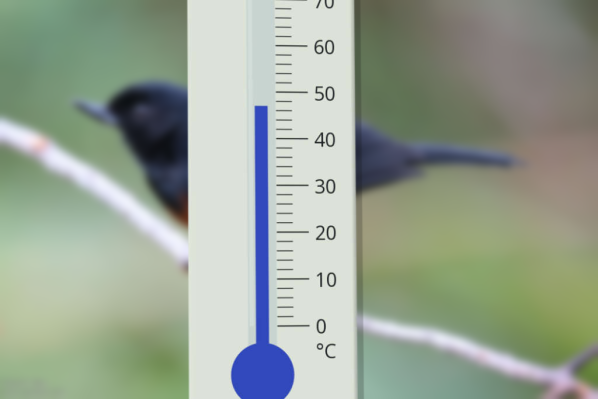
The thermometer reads 47 °C
